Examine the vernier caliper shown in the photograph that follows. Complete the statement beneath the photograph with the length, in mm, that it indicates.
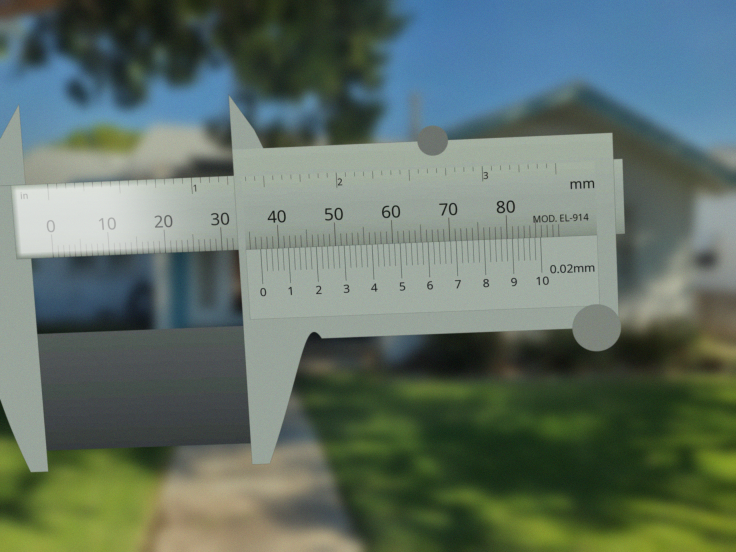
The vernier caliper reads 36.8 mm
